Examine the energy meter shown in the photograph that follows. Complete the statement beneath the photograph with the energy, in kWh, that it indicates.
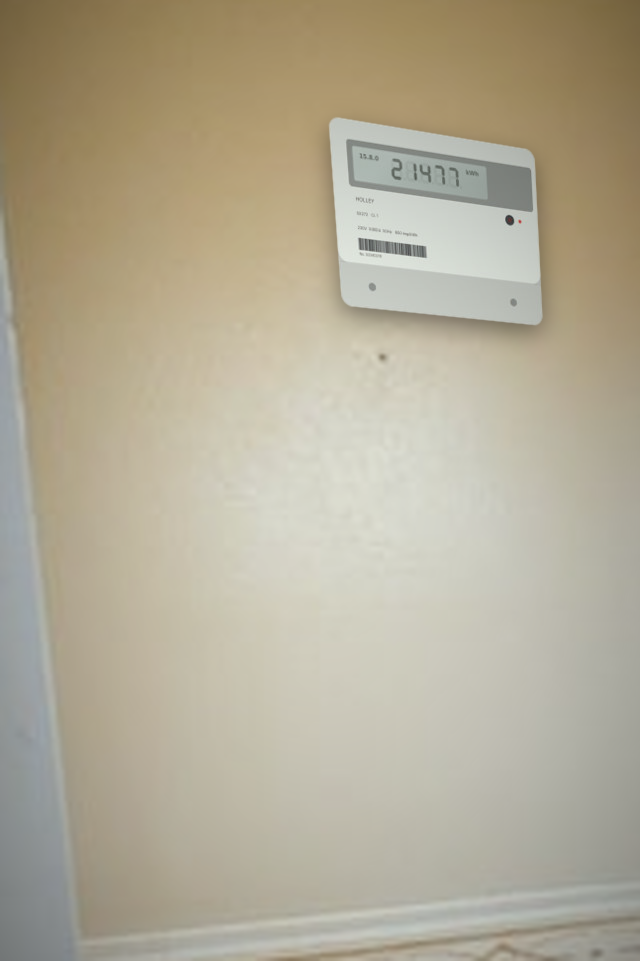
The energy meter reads 21477 kWh
